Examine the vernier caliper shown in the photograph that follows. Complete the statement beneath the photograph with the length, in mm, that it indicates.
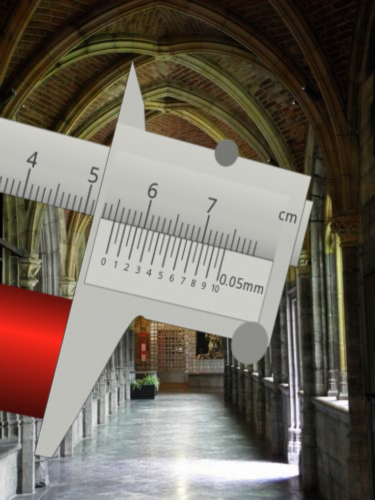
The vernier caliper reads 55.0 mm
